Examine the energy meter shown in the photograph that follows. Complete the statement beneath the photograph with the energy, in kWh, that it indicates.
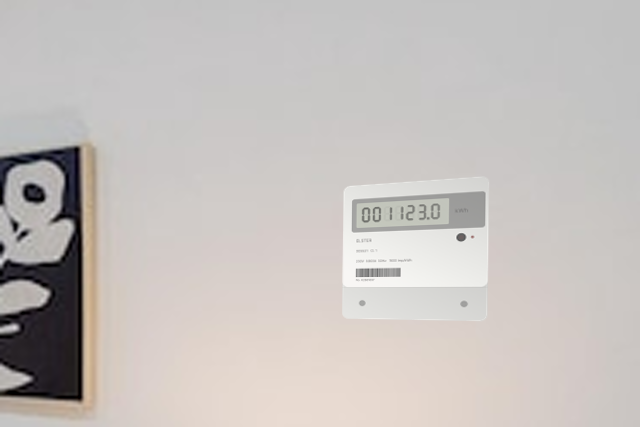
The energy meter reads 1123.0 kWh
